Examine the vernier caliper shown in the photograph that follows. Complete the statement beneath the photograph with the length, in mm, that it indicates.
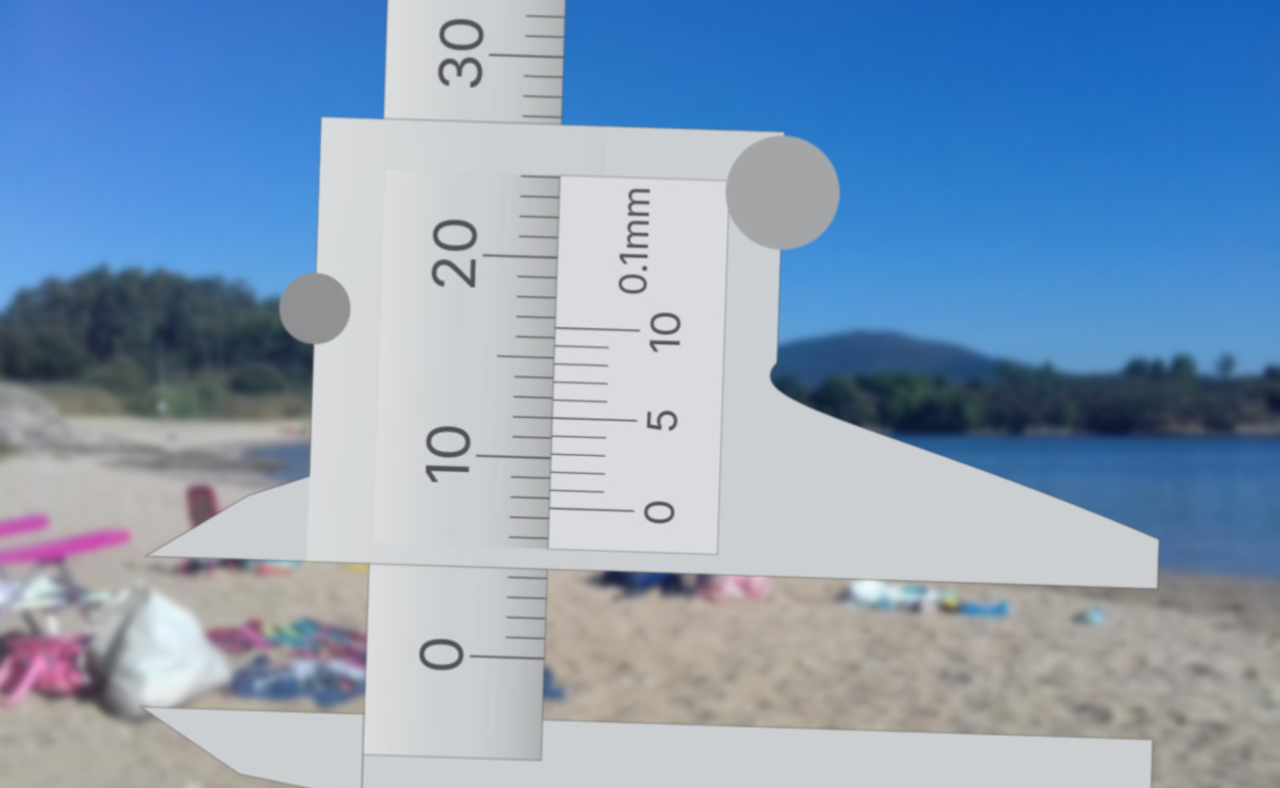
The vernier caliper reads 7.5 mm
